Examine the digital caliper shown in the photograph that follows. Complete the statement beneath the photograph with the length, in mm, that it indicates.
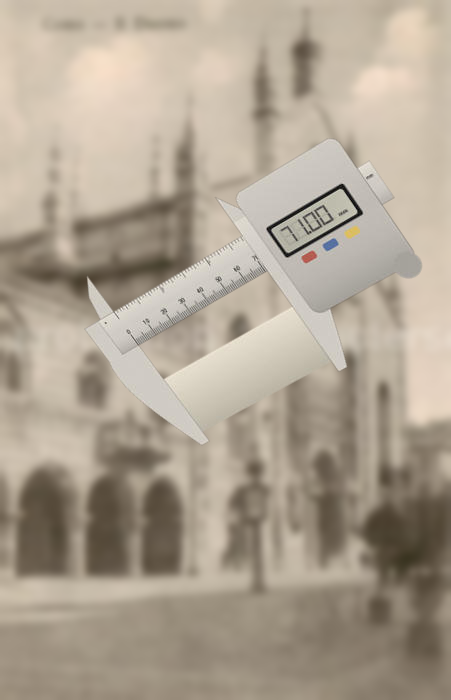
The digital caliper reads 71.00 mm
